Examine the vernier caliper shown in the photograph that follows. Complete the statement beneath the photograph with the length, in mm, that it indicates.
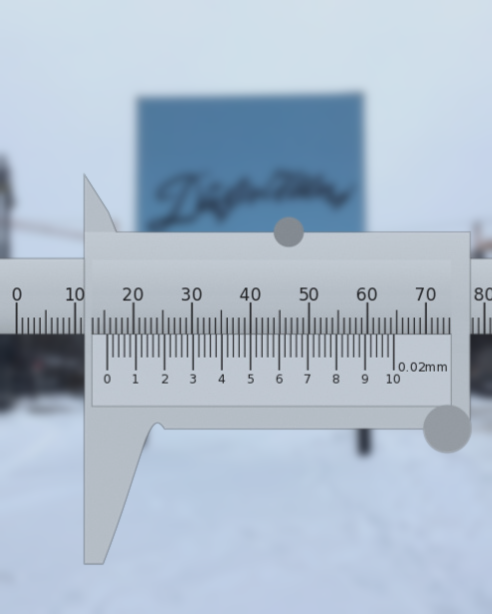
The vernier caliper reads 15.5 mm
